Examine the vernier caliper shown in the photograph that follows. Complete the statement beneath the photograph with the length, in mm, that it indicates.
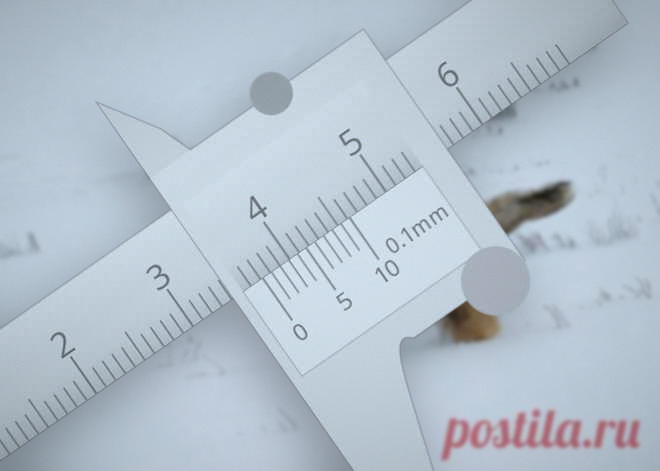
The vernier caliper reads 37.2 mm
